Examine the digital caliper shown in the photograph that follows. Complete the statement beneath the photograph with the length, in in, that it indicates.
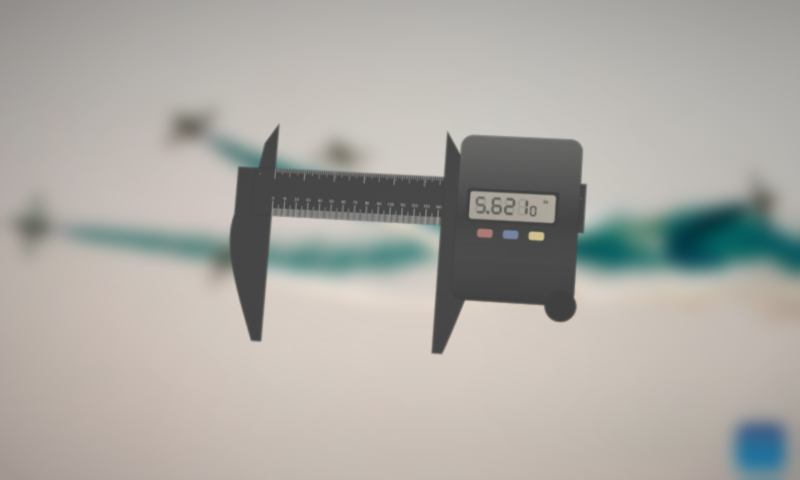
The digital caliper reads 5.6210 in
